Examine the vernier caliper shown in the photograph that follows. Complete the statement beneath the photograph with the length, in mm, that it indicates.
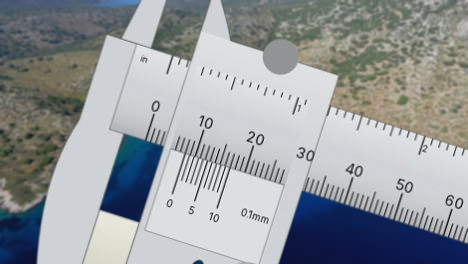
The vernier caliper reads 8.0 mm
